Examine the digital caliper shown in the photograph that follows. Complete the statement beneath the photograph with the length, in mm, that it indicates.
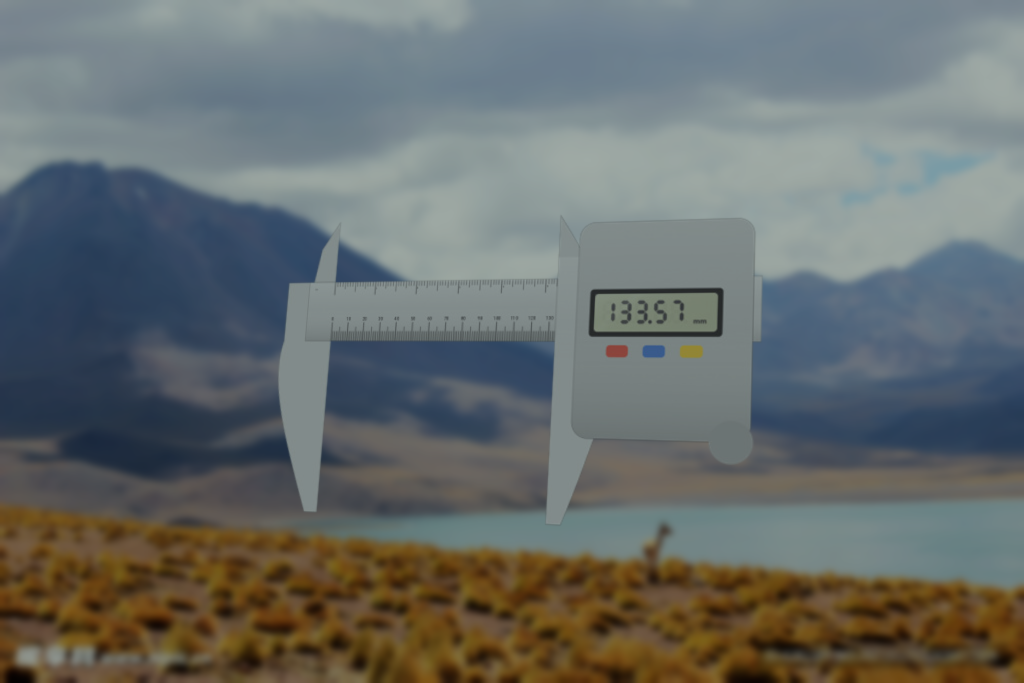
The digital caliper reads 133.57 mm
